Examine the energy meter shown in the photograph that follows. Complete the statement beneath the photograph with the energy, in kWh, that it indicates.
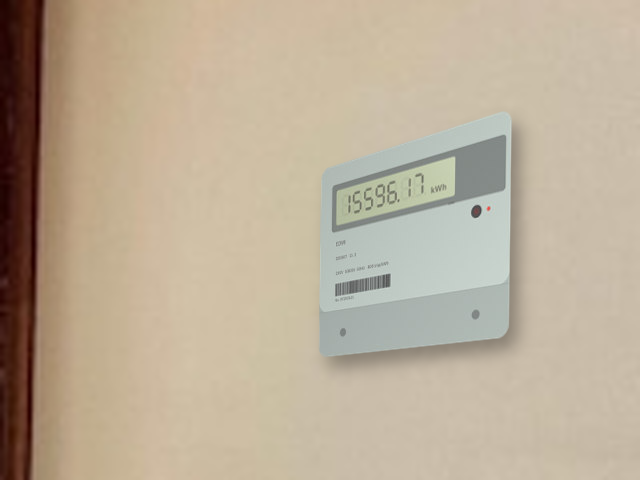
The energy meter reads 15596.17 kWh
